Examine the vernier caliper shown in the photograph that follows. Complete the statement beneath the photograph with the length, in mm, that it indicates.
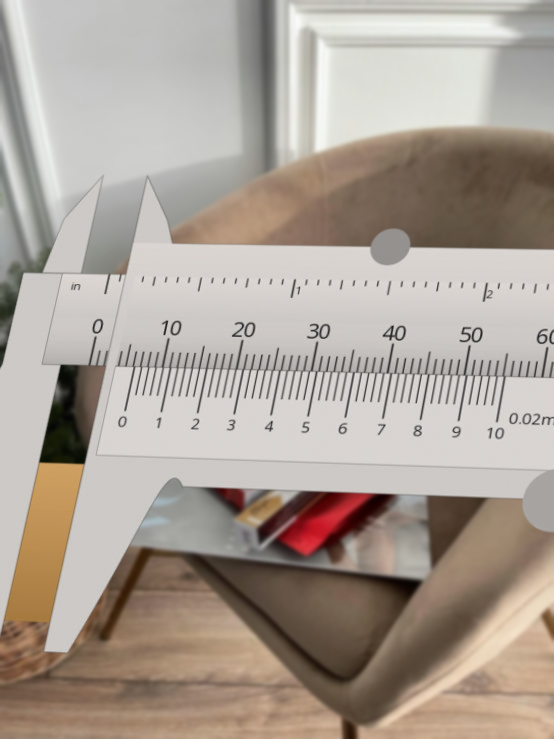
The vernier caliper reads 6.2 mm
